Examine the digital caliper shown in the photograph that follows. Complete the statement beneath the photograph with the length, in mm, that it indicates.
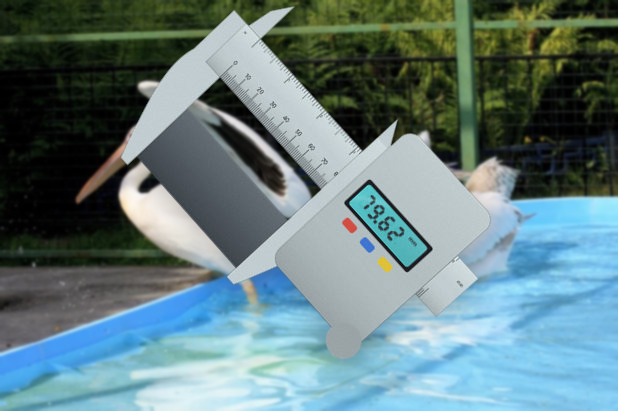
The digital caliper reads 79.62 mm
